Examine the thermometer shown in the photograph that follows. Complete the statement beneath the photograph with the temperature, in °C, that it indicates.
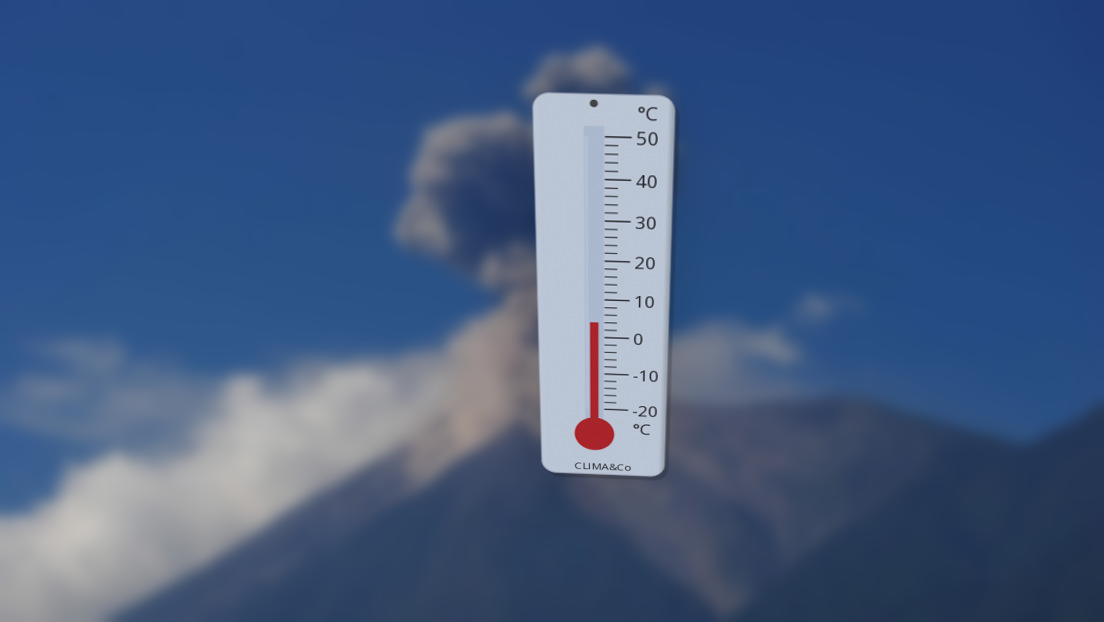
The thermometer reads 4 °C
